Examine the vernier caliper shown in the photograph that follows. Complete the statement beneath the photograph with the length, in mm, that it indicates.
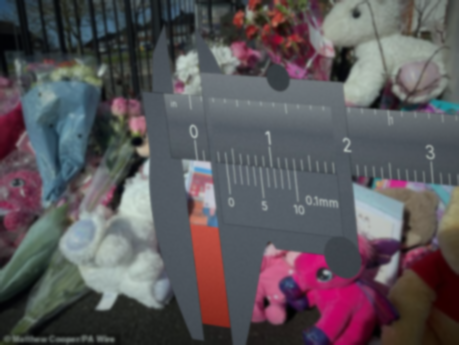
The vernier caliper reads 4.0 mm
